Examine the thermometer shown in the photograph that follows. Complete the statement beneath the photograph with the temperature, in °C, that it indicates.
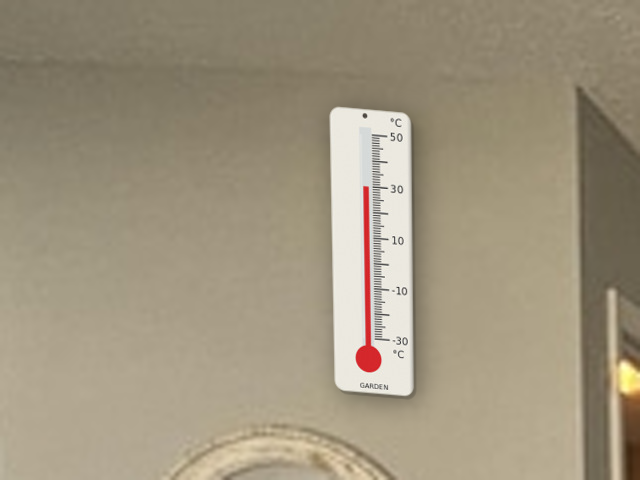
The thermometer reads 30 °C
